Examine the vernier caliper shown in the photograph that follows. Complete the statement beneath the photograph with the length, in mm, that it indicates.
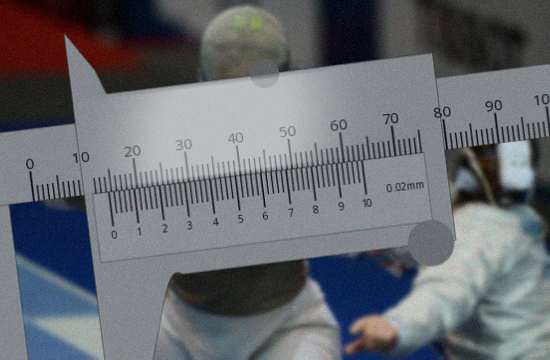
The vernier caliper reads 14.5 mm
